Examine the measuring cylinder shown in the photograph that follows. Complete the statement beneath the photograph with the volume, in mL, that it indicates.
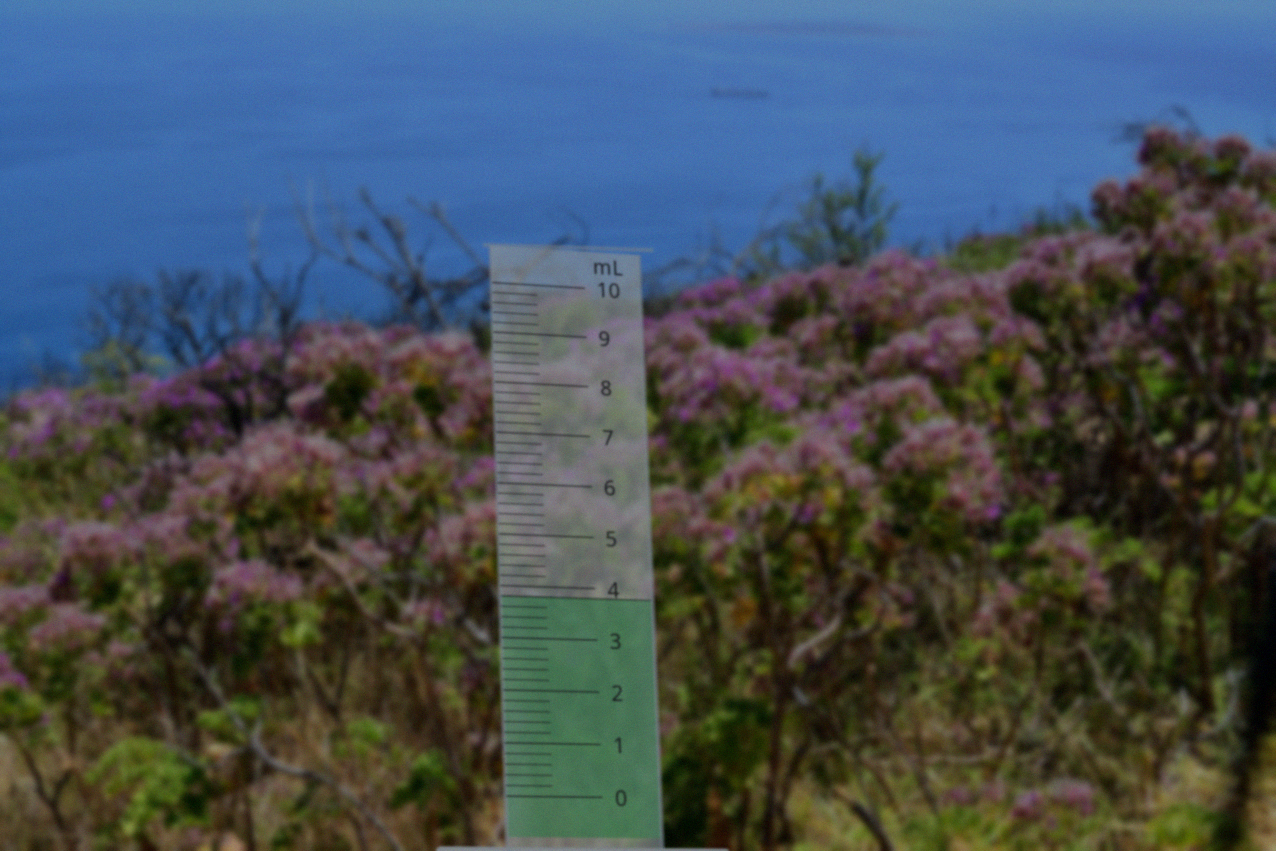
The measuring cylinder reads 3.8 mL
